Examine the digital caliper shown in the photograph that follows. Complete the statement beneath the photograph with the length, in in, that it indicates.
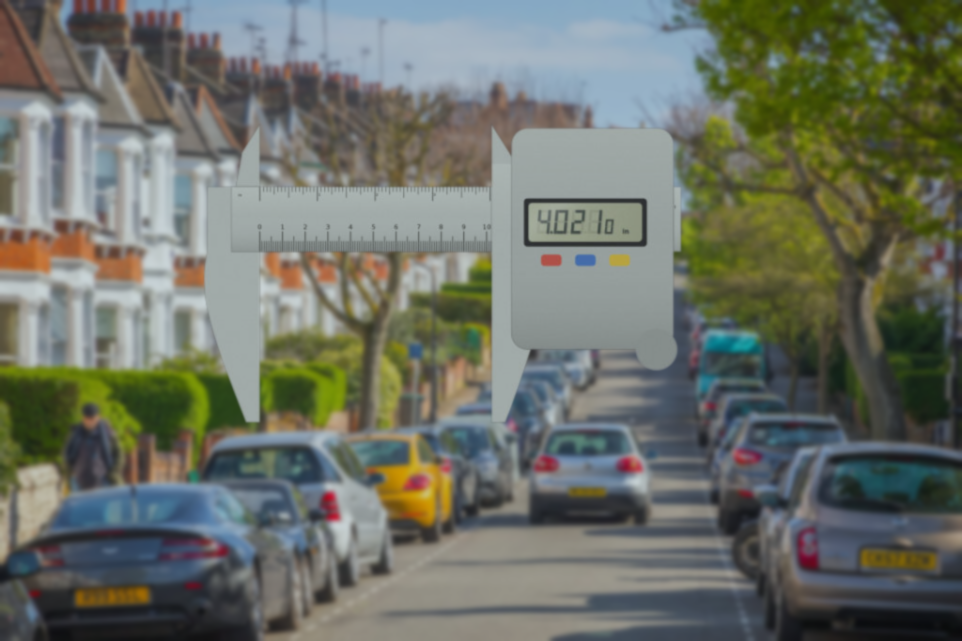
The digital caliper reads 4.0210 in
